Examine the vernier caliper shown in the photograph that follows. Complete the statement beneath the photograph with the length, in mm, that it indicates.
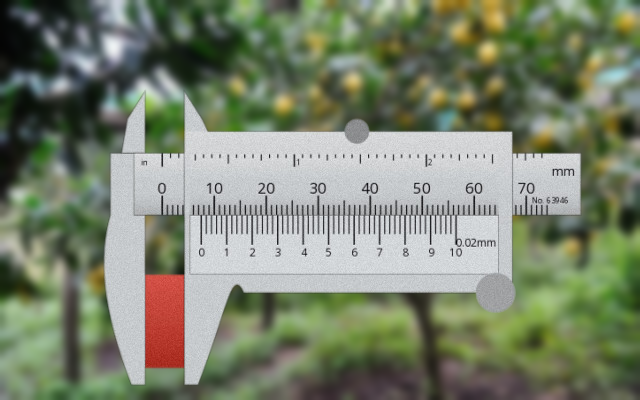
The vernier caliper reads 7.5 mm
